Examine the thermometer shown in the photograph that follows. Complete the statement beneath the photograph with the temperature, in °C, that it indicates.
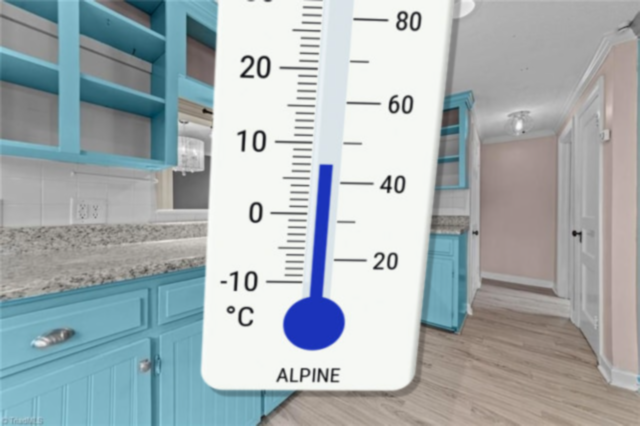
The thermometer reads 7 °C
